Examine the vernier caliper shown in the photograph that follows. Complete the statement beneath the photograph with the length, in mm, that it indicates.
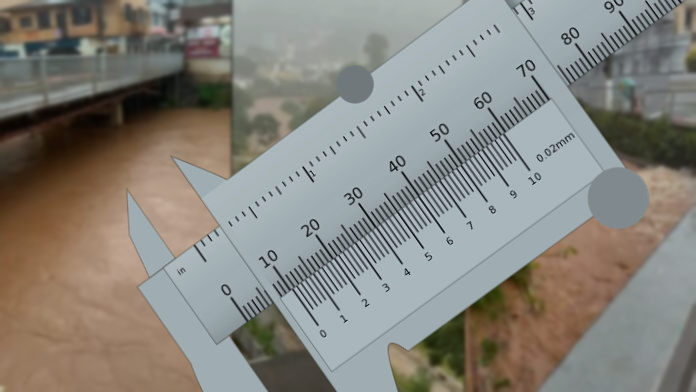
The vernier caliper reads 10.5 mm
